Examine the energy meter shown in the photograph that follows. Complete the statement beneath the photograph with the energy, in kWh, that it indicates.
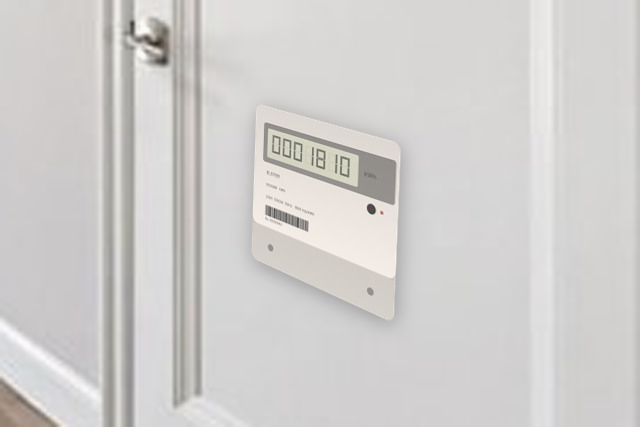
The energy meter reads 1810 kWh
